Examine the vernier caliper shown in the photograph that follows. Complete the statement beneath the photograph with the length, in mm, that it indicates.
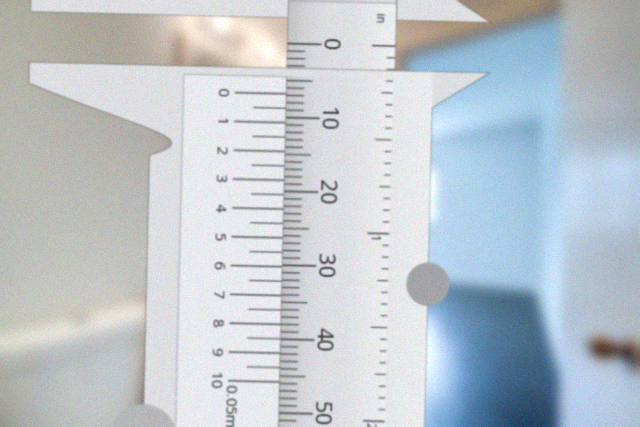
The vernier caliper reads 6.8 mm
